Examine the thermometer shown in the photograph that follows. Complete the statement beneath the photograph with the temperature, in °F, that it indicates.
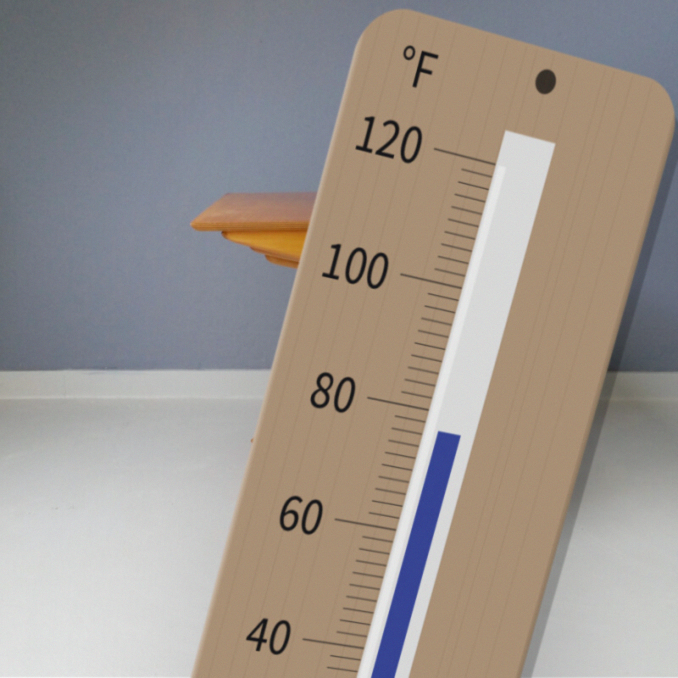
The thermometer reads 77 °F
